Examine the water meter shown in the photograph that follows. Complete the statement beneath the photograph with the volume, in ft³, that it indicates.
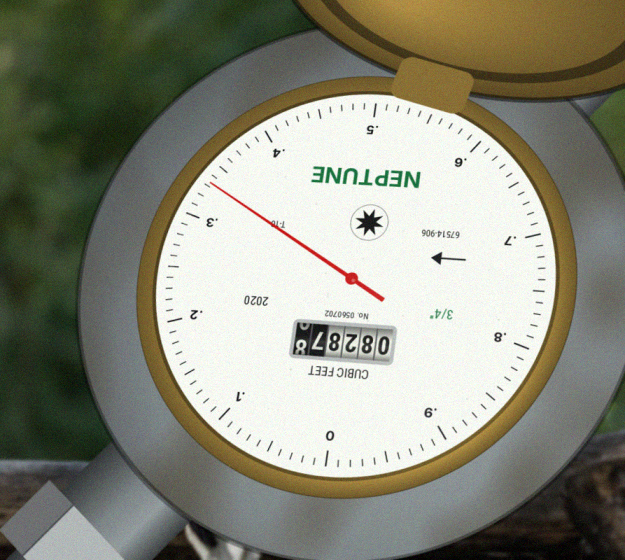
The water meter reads 82878.33 ft³
